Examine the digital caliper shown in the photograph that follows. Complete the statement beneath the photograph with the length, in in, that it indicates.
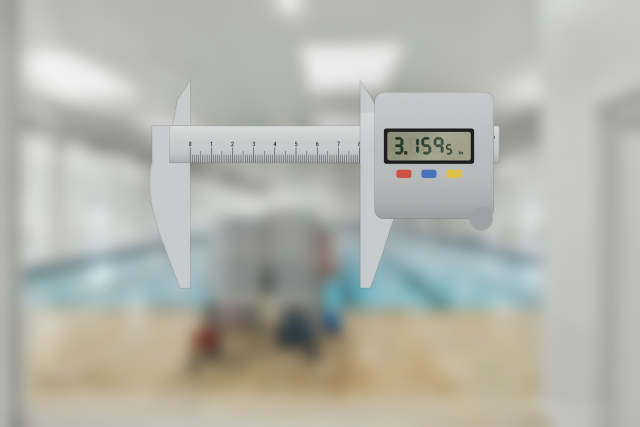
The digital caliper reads 3.1595 in
